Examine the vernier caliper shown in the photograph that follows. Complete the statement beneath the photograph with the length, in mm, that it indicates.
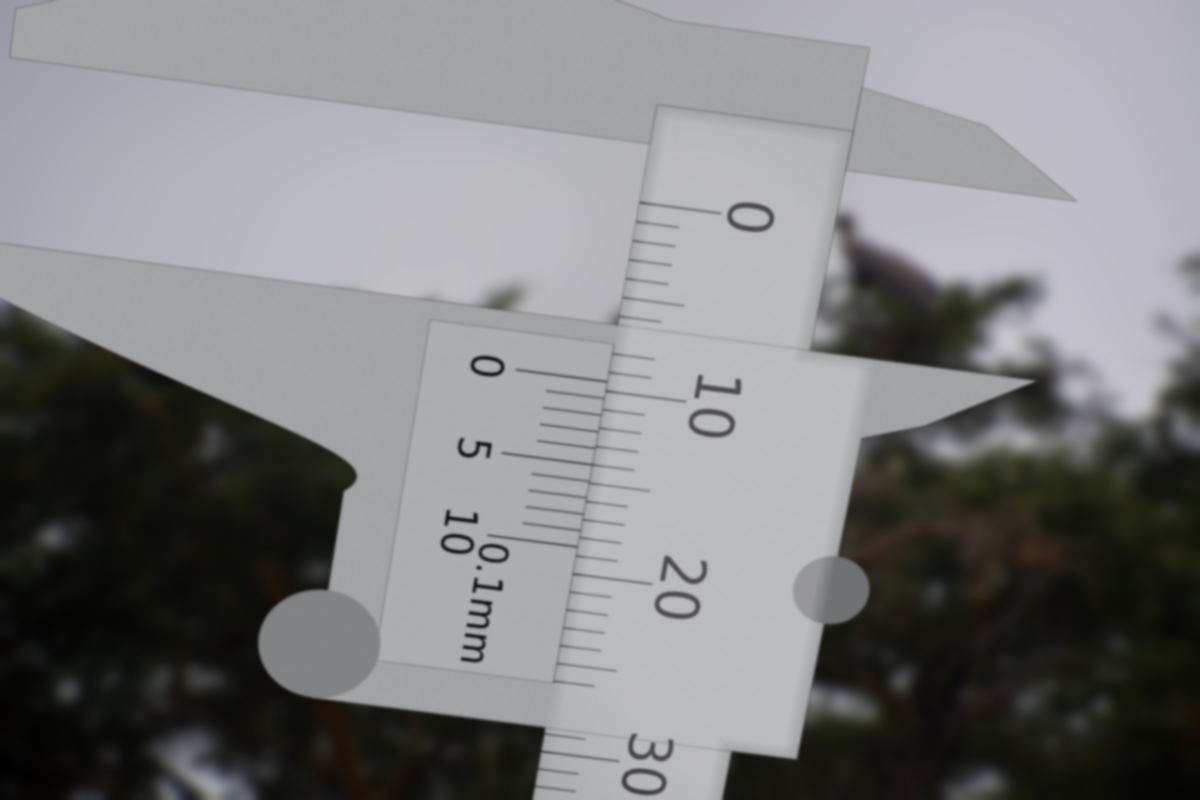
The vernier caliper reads 9.5 mm
